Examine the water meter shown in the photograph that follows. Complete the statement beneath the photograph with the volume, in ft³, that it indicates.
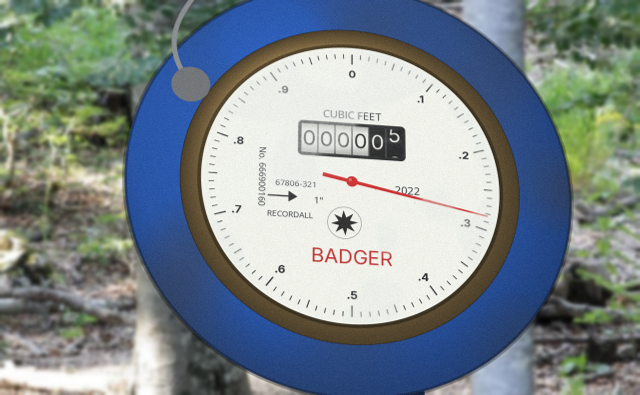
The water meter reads 5.28 ft³
